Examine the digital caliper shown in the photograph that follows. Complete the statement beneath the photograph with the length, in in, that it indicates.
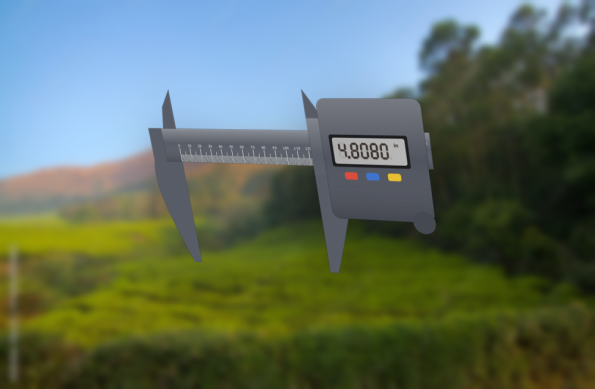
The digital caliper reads 4.8080 in
